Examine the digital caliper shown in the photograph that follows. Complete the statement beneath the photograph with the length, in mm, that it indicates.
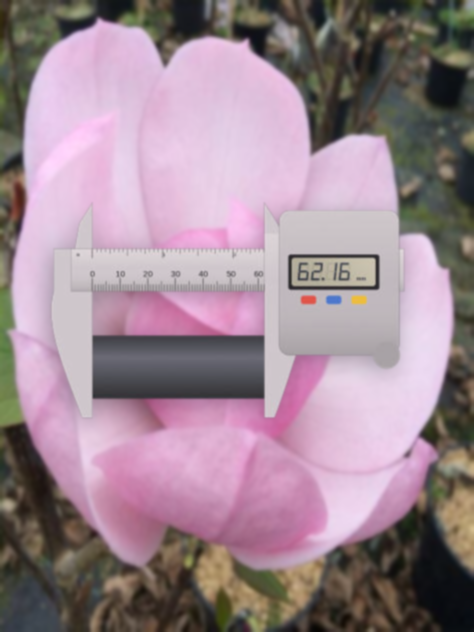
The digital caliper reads 62.16 mm
